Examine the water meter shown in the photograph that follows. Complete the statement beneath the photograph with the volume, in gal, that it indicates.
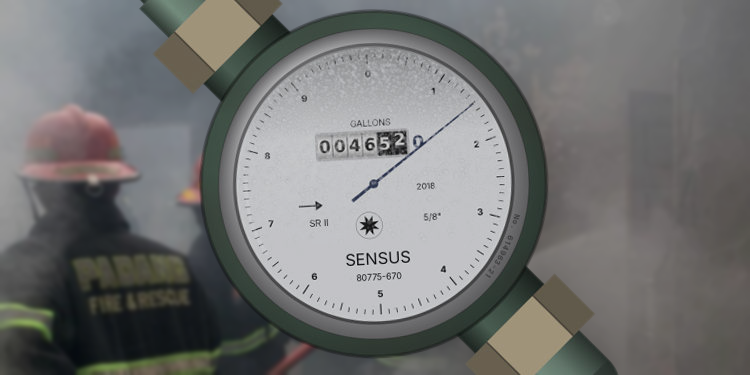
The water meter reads 46521.5 gal
